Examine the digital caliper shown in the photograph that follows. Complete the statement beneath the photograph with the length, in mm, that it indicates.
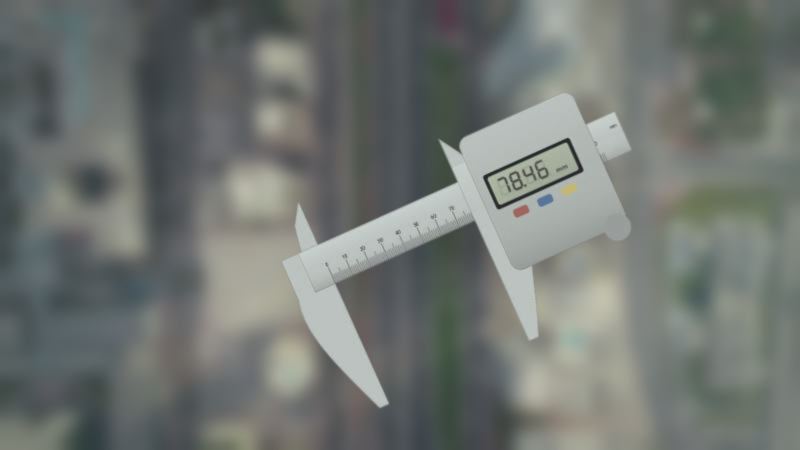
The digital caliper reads 78.46 mm
